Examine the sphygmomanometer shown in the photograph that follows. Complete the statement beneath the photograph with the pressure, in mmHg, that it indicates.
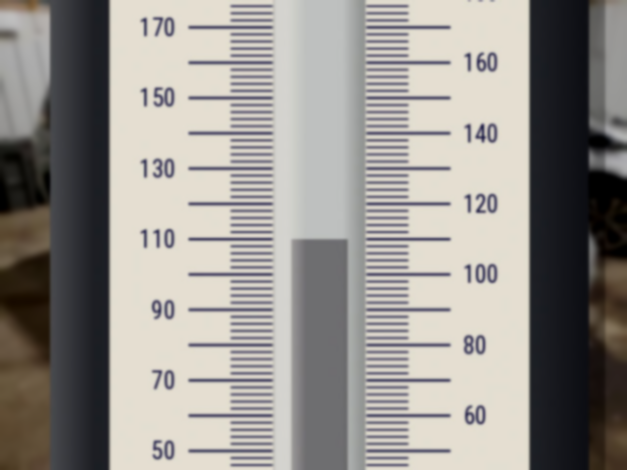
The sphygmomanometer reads 110 mmHg
